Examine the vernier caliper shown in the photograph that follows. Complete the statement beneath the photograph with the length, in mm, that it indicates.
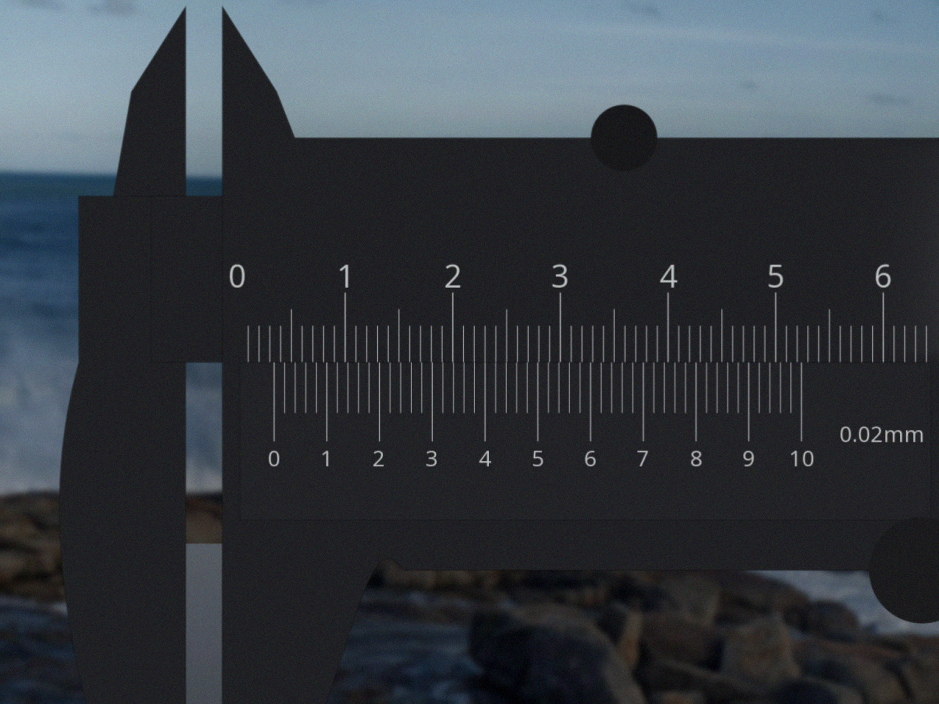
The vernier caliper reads 3.4 mm
